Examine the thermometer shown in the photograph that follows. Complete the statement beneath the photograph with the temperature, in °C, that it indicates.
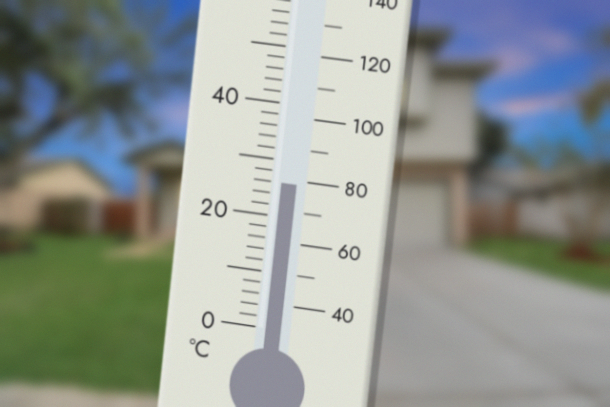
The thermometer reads 26 °C
